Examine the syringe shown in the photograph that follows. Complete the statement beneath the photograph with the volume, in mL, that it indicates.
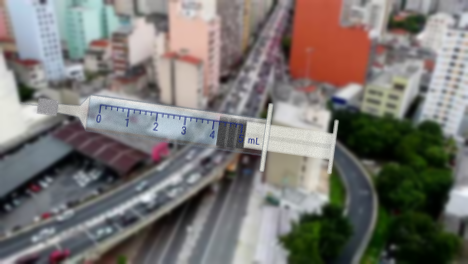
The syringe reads 4.2 mL
